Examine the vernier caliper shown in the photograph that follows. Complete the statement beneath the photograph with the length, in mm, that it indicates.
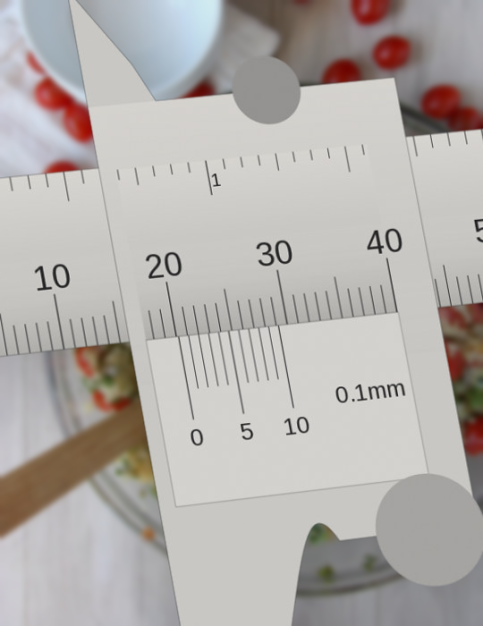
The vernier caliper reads 20.2 mm
